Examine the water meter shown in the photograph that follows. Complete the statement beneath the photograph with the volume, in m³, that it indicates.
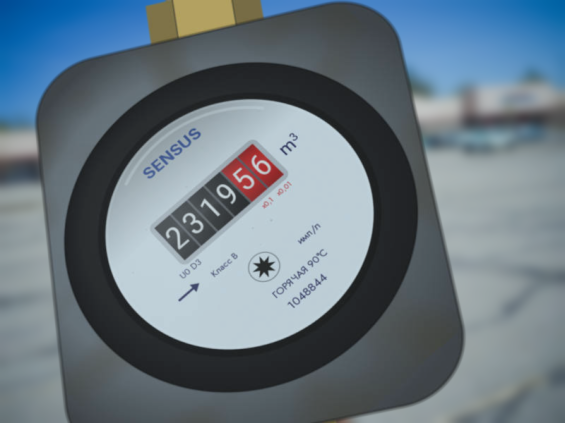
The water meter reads 2319.56 m³
